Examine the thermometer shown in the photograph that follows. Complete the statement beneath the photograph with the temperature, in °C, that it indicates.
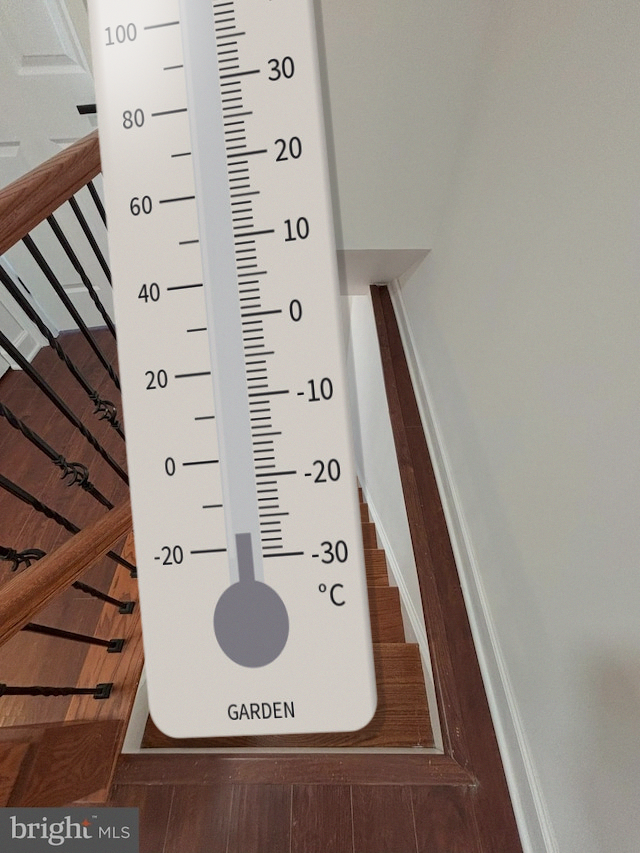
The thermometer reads -27 °C
